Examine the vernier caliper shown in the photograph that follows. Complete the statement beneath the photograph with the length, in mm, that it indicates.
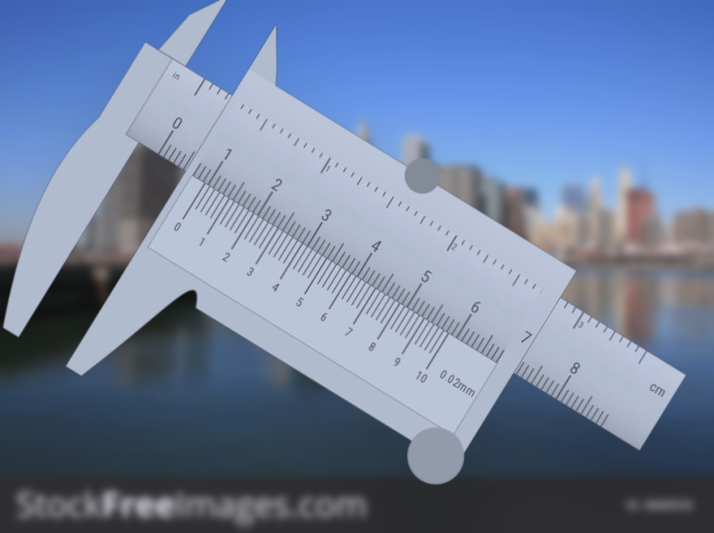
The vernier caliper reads 9.4 mm
